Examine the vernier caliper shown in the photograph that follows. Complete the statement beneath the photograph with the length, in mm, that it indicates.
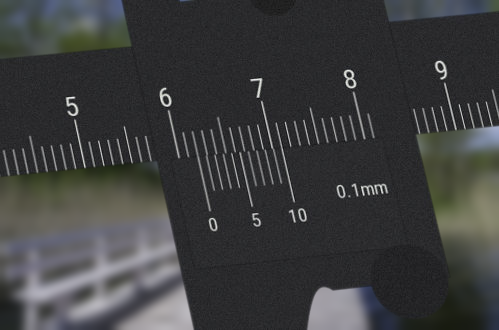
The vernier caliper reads 62.0 mm
